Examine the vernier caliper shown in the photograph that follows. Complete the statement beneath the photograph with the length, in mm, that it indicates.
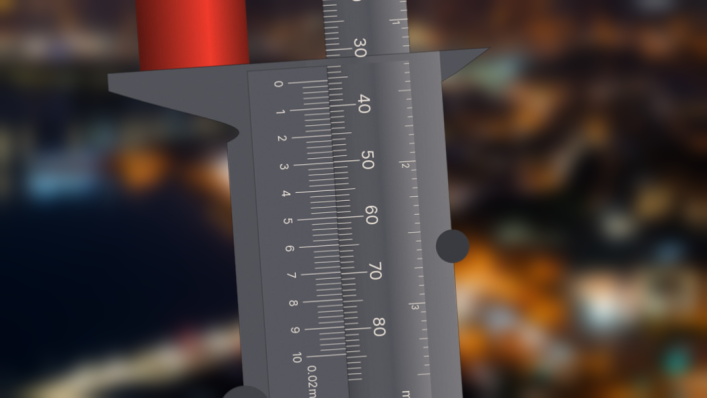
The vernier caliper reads 35.4 mm
